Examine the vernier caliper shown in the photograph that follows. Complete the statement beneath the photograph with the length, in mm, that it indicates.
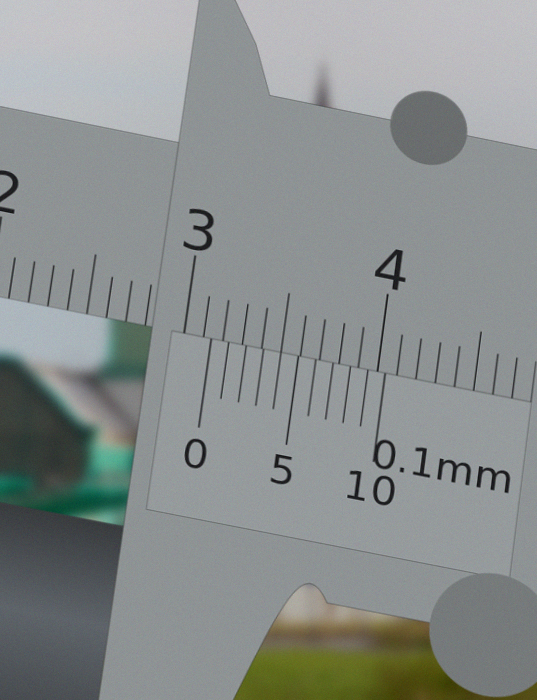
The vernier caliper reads 31.4 mm
